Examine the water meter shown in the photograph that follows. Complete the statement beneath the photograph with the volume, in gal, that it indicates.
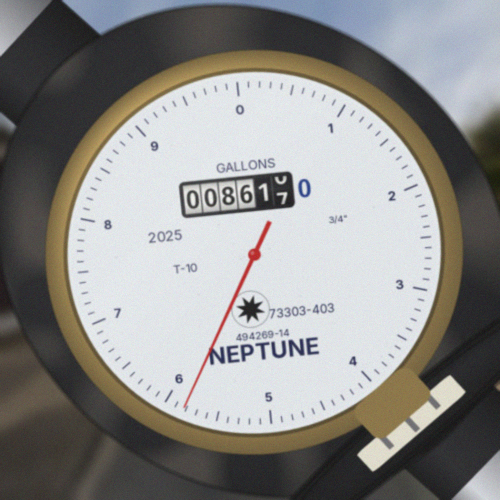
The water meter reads 86165.8 gal
